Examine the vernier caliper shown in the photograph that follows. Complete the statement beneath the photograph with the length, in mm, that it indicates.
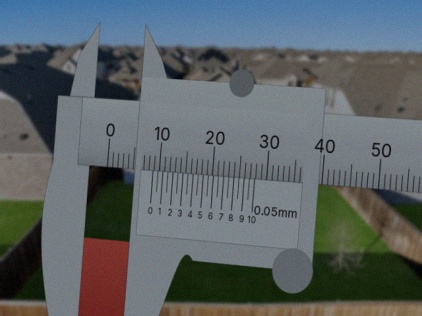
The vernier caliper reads 8.8 mm
